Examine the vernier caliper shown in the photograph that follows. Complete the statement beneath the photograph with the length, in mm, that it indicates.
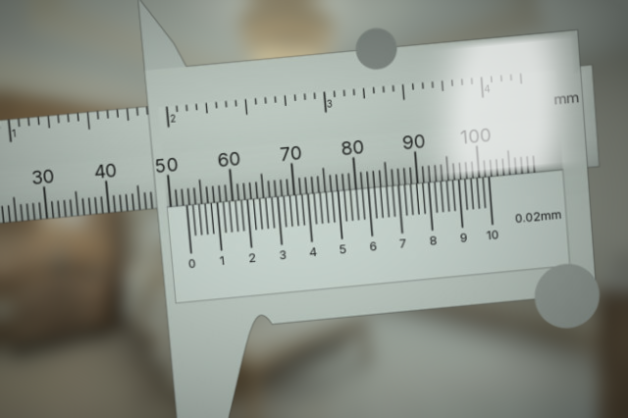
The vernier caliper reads 52.6 mm
